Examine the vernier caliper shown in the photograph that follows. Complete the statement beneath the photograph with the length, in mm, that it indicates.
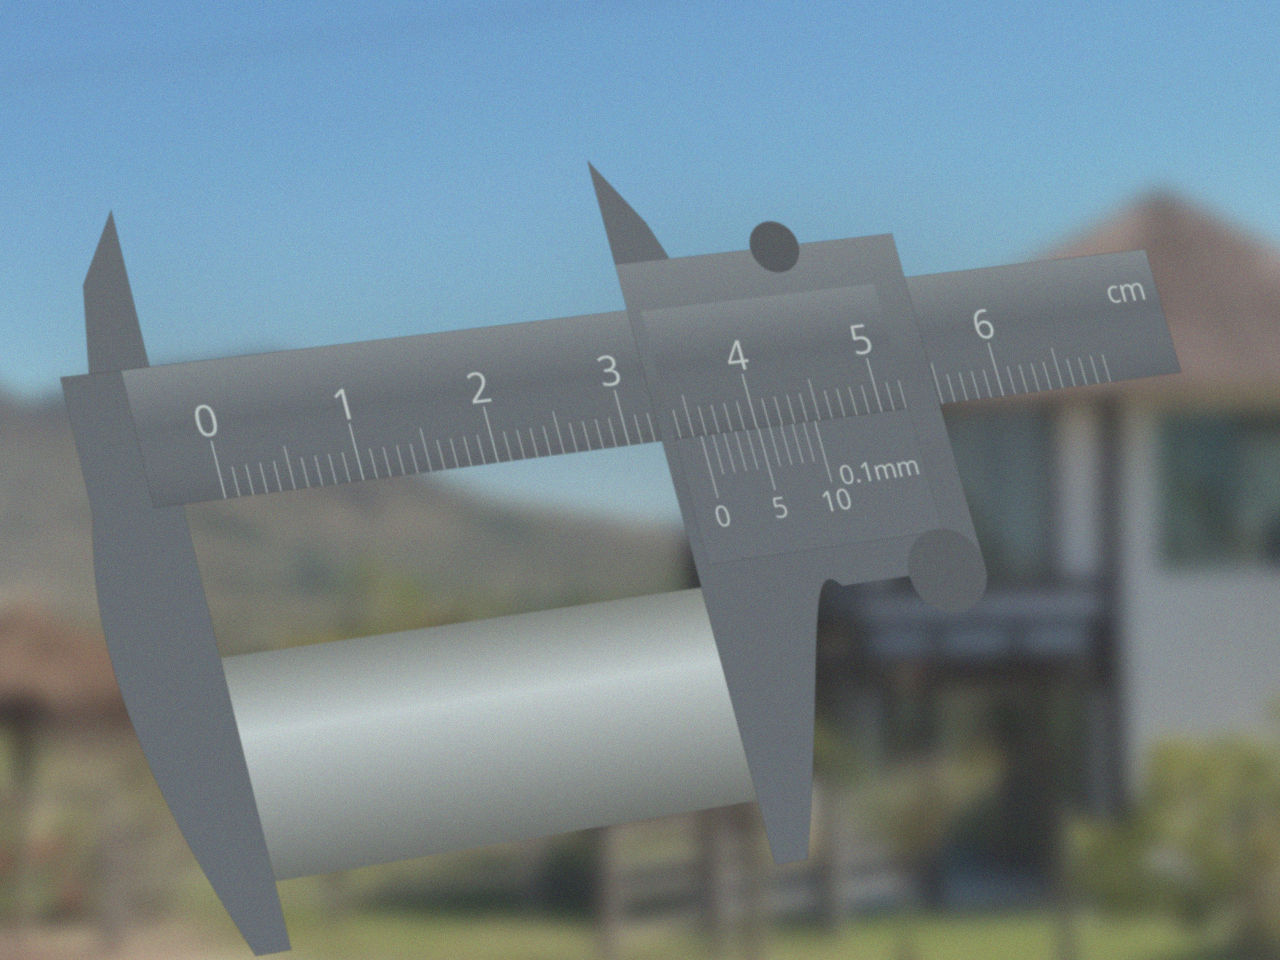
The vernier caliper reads 35.6 mm
